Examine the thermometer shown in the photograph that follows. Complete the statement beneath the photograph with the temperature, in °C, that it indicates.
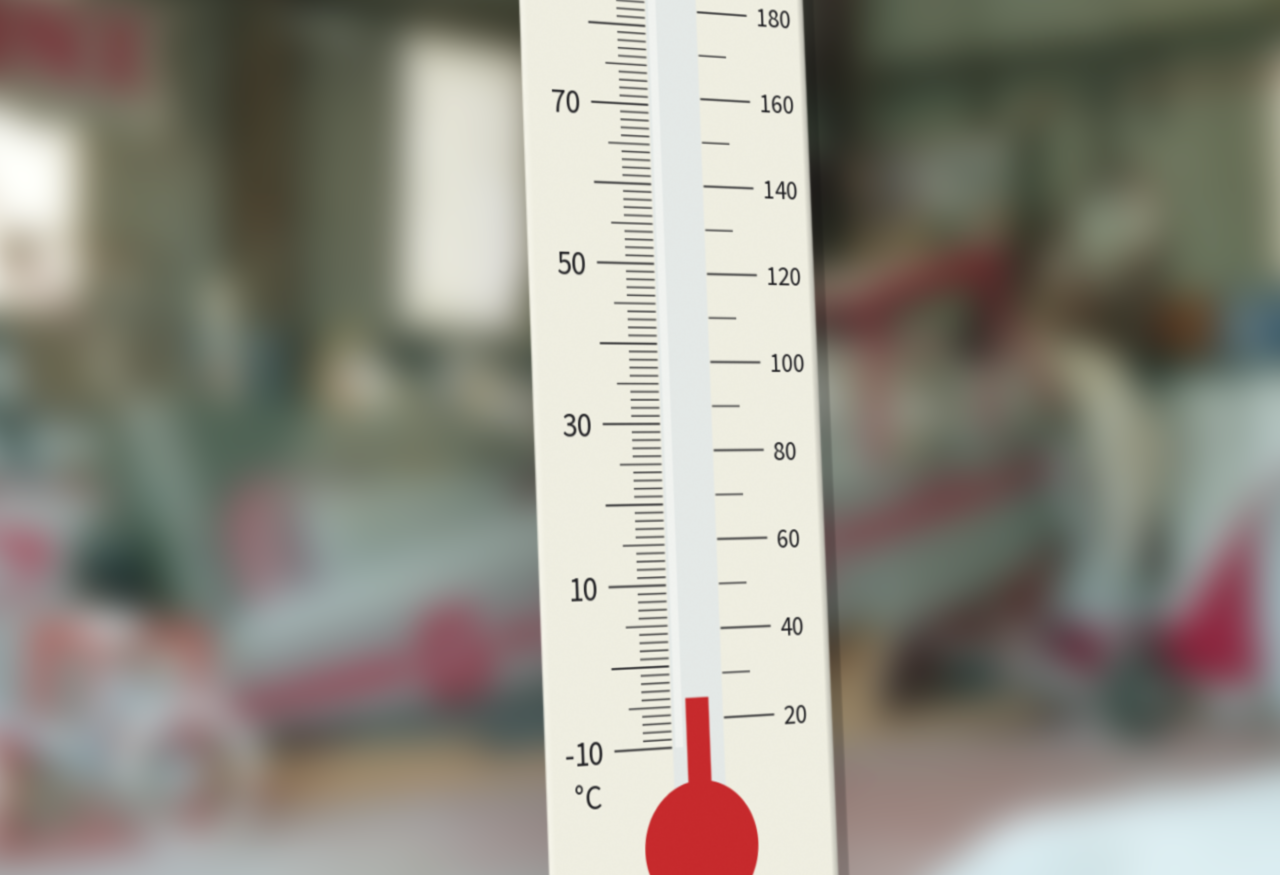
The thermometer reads -4 °C
